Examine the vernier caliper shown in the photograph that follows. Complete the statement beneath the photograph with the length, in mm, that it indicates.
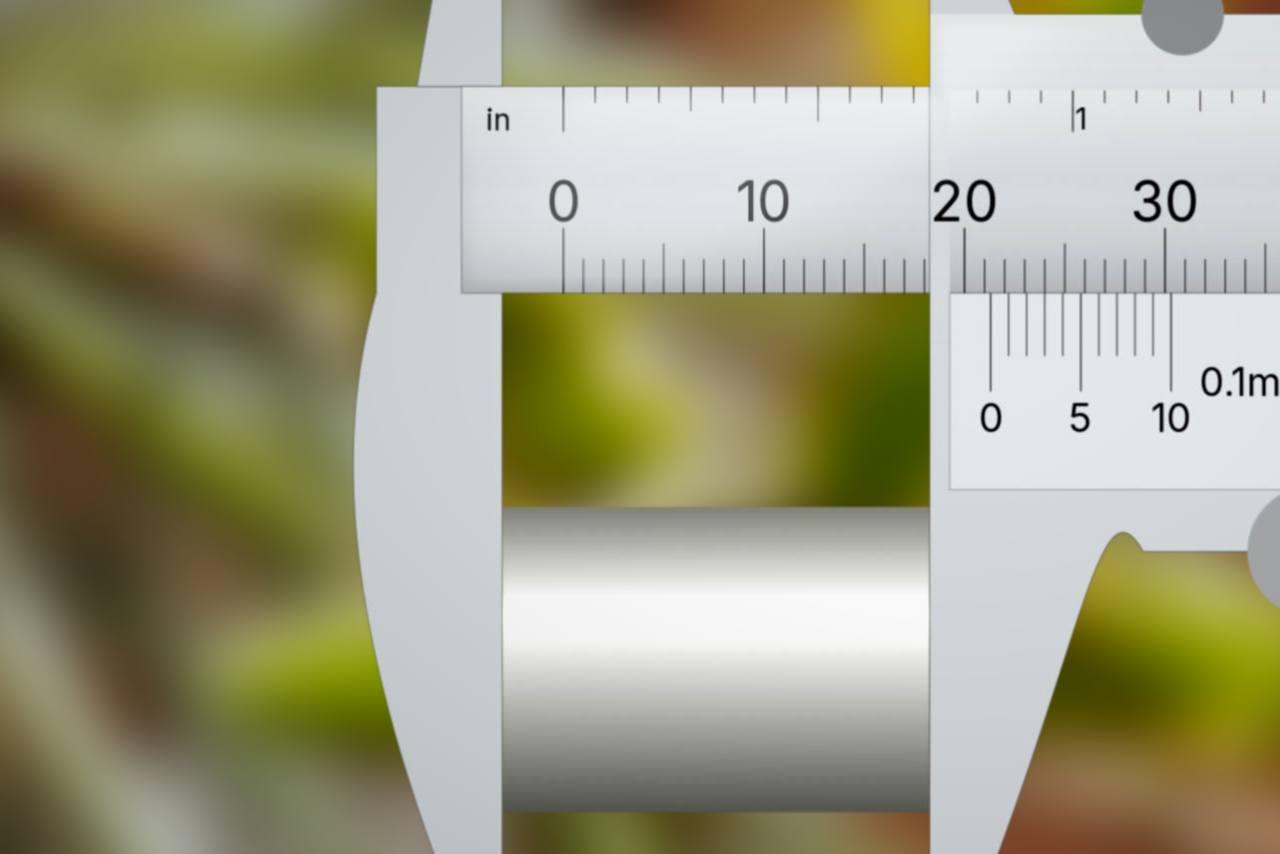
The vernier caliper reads 21.3 mm
